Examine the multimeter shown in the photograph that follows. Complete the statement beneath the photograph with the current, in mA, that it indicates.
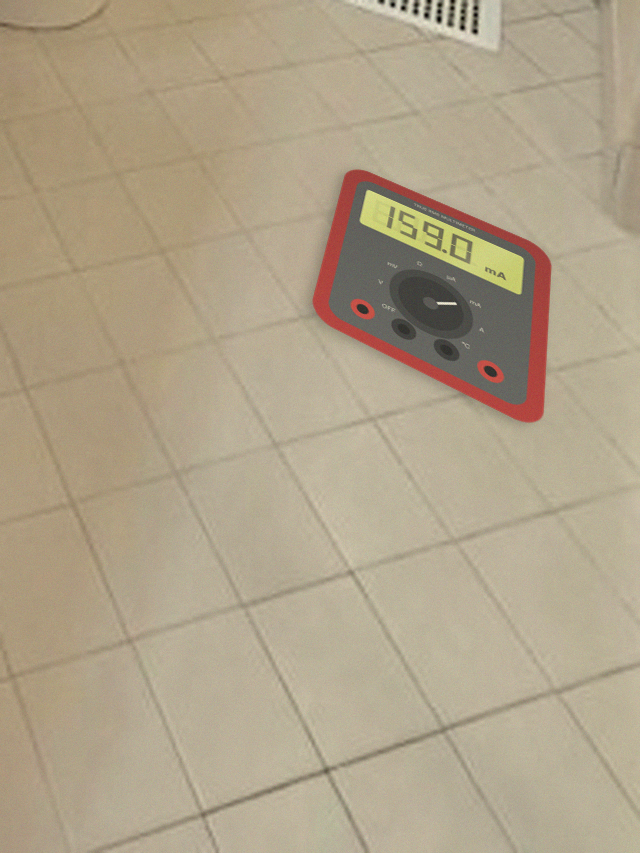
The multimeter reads 159.0 mA
